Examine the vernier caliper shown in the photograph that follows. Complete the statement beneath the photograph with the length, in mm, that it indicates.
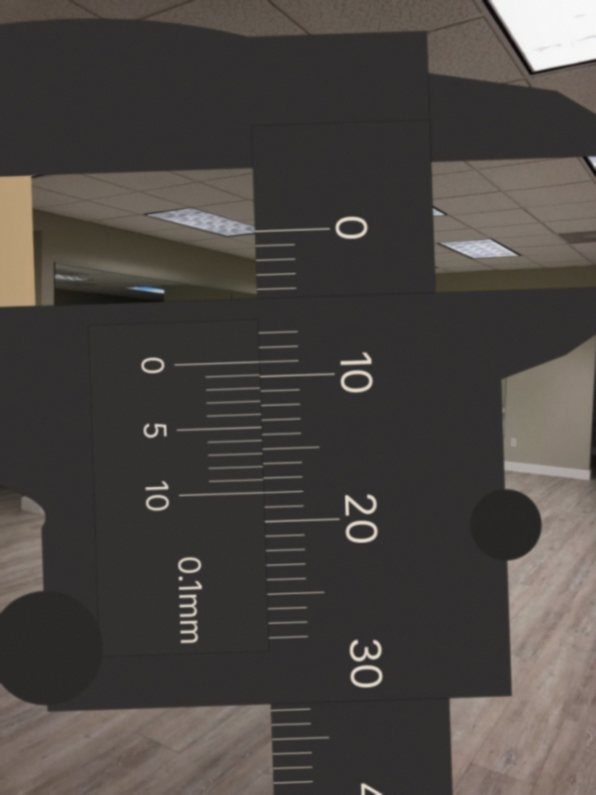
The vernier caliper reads 9.0 mm
